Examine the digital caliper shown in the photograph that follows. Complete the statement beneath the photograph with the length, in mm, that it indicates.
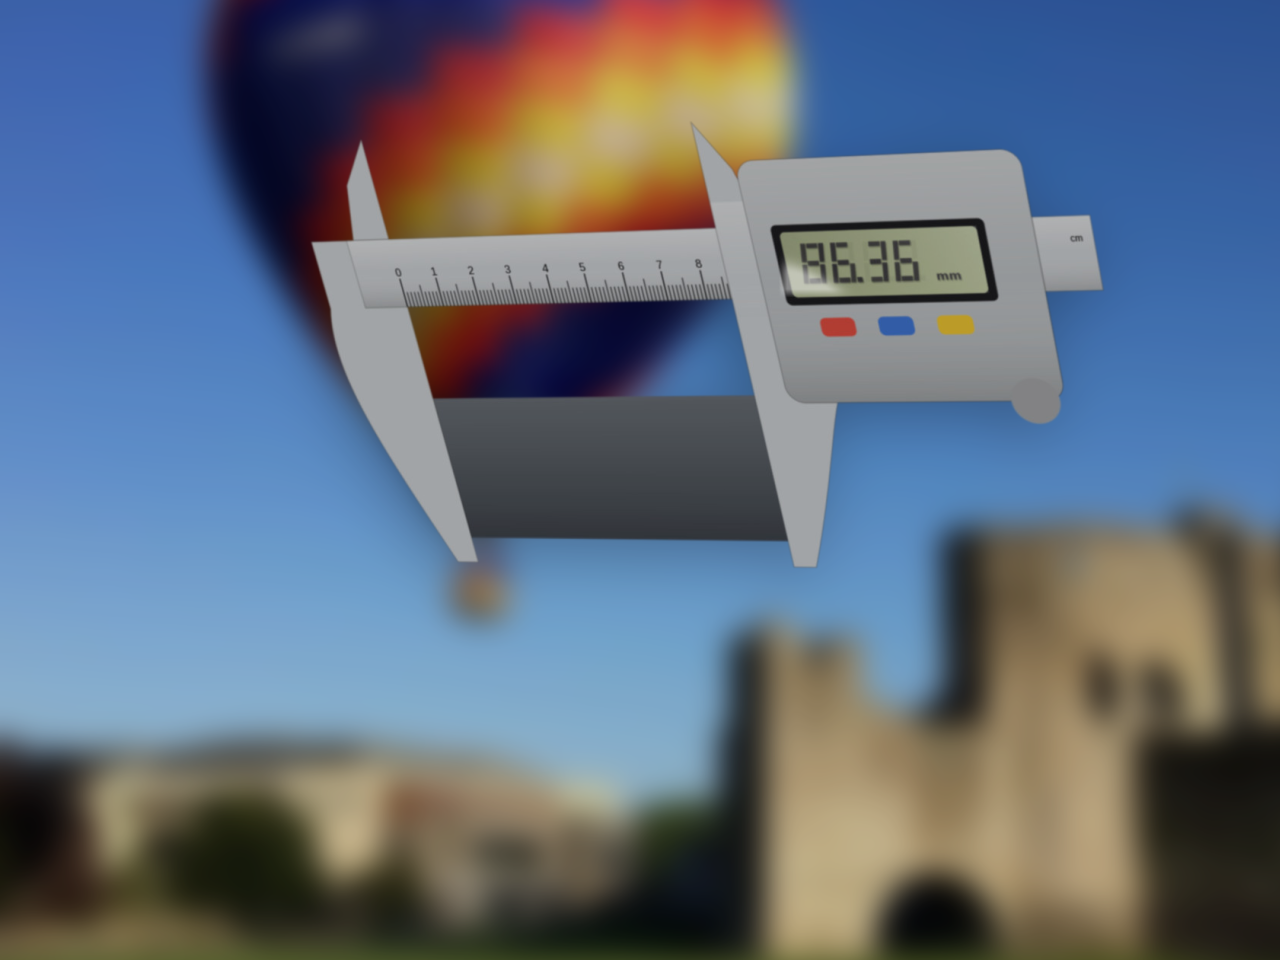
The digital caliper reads 86.36 mm
